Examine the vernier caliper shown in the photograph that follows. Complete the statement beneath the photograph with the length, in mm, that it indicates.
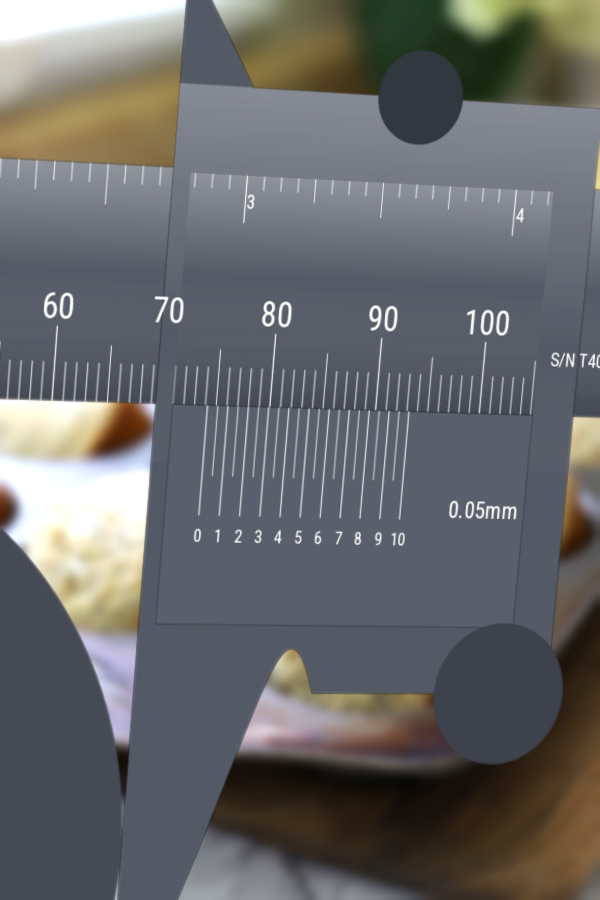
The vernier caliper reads 74.2 mm
